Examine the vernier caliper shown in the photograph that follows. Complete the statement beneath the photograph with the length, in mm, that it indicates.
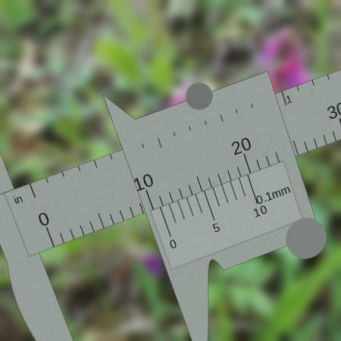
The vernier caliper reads 10.7 mm
